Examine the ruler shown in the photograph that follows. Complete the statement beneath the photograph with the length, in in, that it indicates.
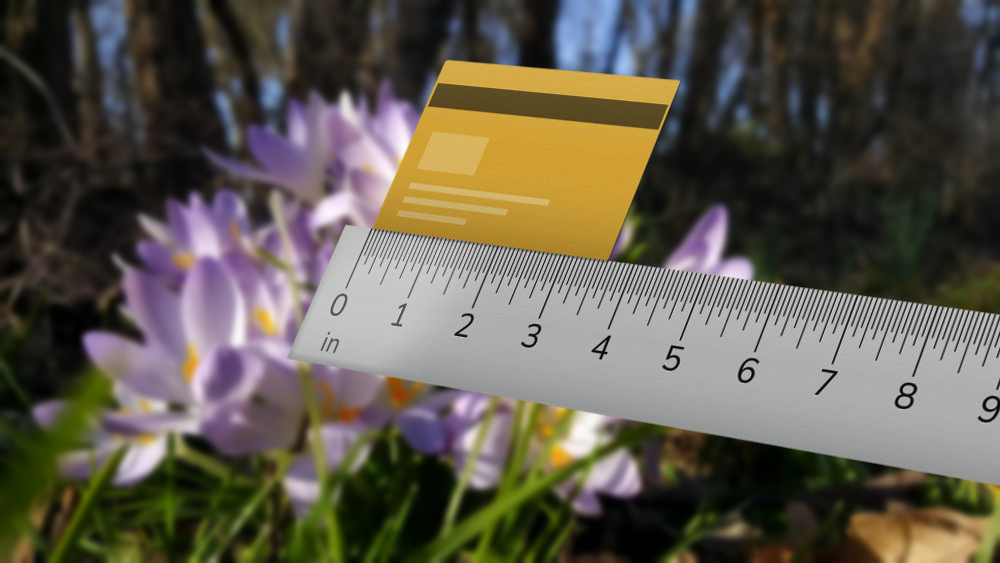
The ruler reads 3.625 in
